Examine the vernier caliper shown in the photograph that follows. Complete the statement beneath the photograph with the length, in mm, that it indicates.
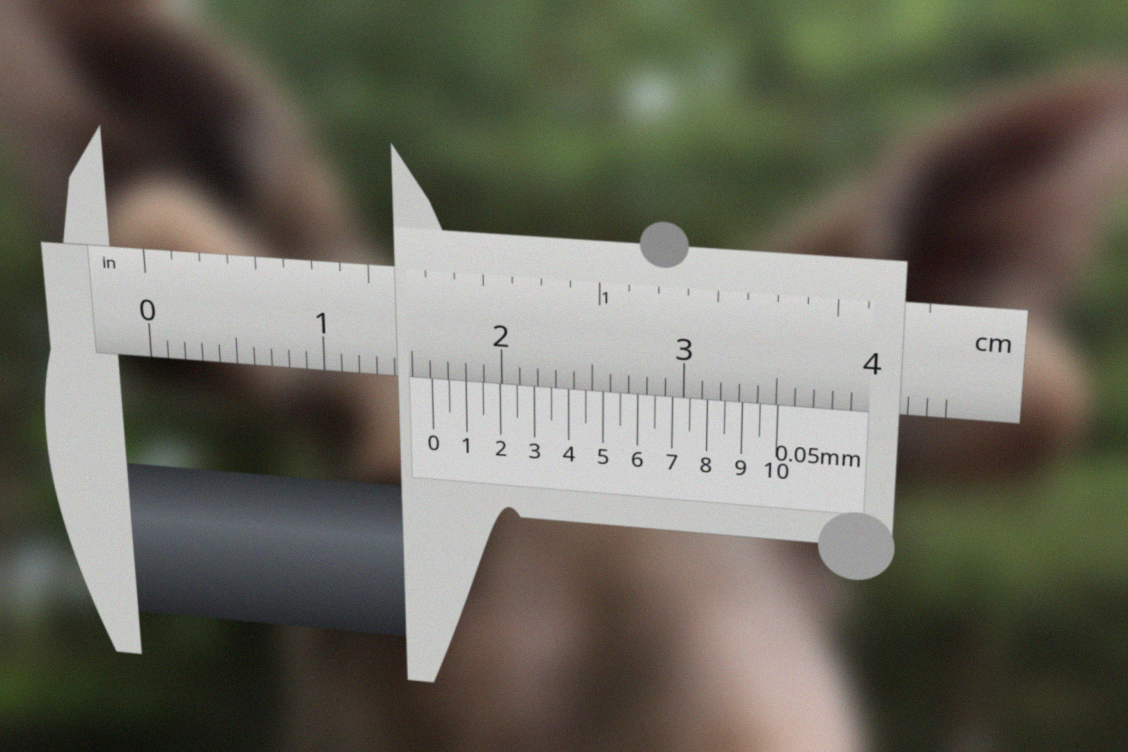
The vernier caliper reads 16.1 mm
